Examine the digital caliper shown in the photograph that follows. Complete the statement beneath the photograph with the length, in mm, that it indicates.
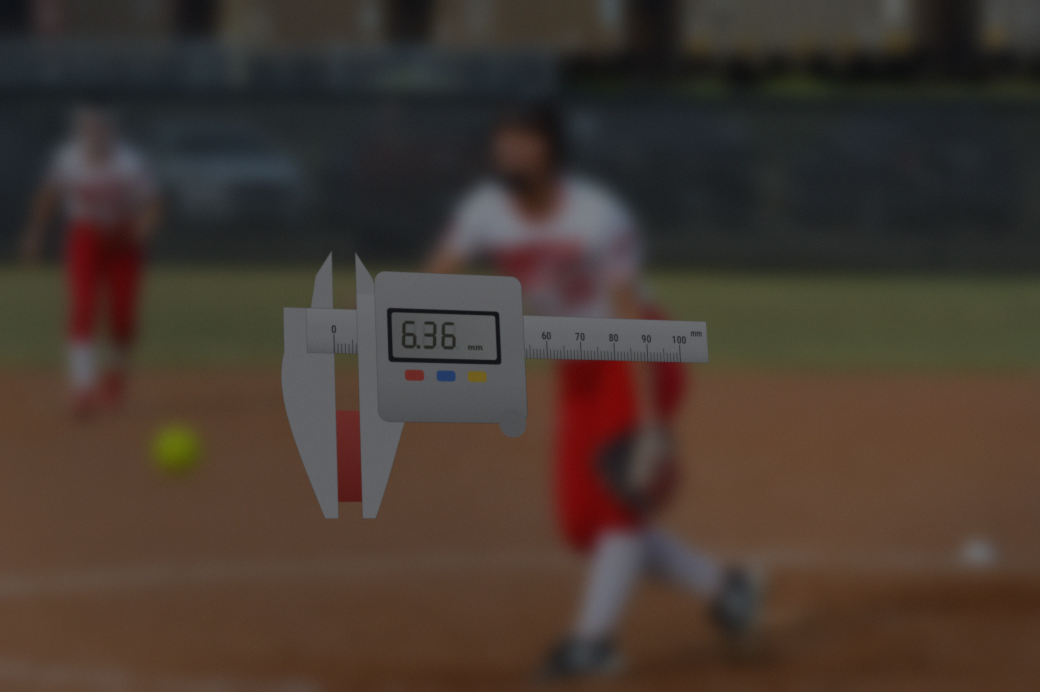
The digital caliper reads 6.36 mm
